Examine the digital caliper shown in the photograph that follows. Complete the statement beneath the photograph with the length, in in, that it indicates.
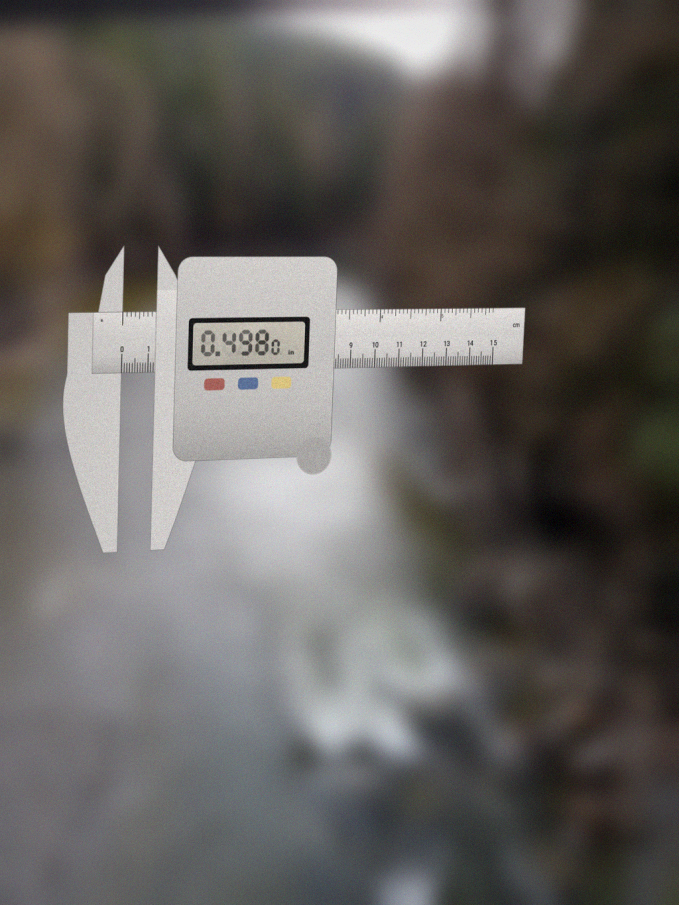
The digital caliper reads 0.4980 in
